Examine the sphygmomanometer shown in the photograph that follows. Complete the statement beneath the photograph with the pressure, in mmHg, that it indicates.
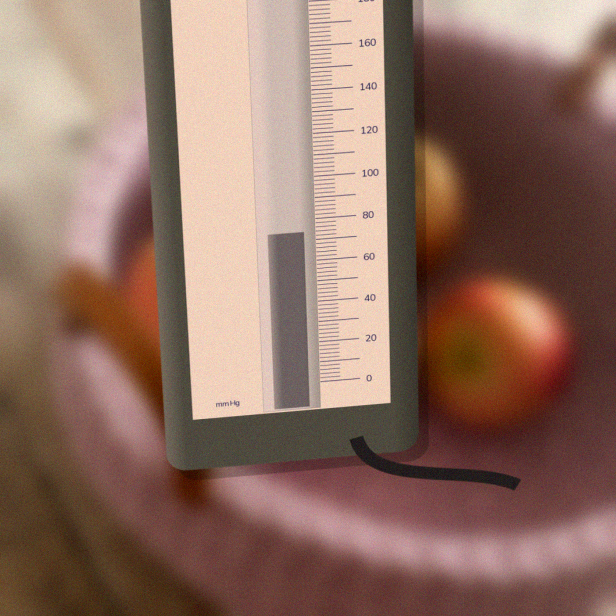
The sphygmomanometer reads 74 mmHg
